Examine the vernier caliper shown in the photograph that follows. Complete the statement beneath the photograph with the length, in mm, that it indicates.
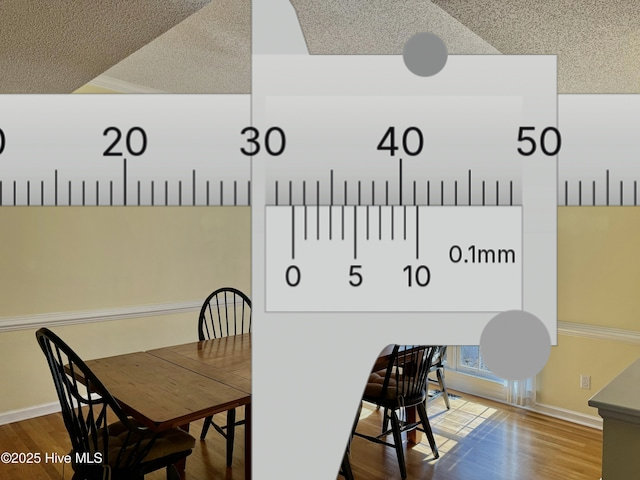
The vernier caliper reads 32.2 mm
